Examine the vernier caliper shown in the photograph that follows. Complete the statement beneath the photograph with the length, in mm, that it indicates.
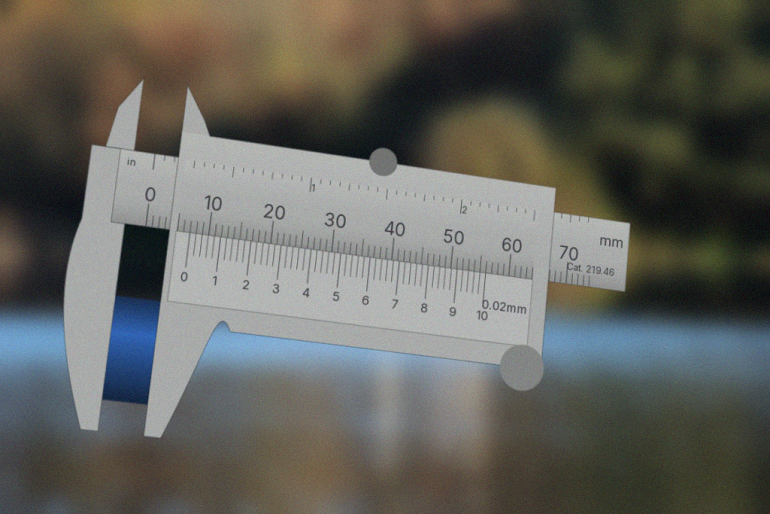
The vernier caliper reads 7.0 mm
